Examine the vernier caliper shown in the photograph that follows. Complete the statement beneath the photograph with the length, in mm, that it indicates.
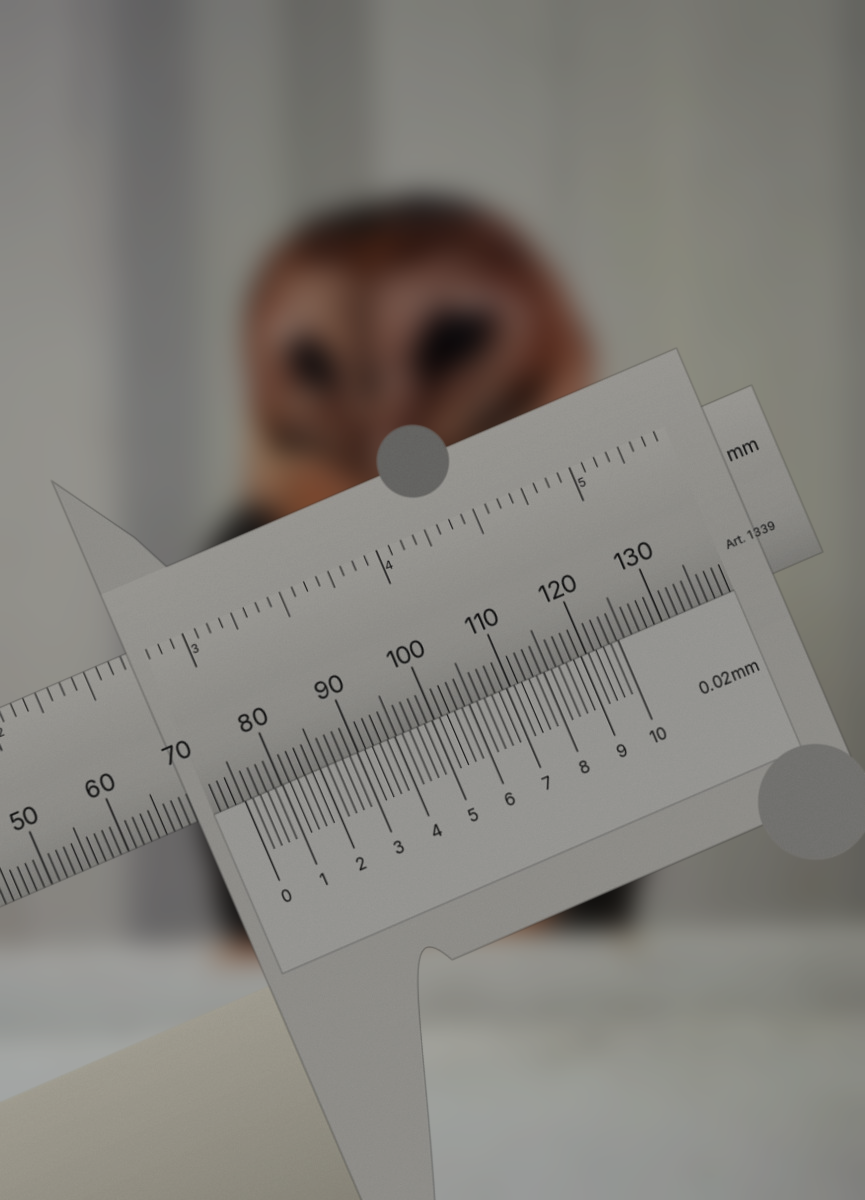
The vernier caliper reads 75.2 mm
